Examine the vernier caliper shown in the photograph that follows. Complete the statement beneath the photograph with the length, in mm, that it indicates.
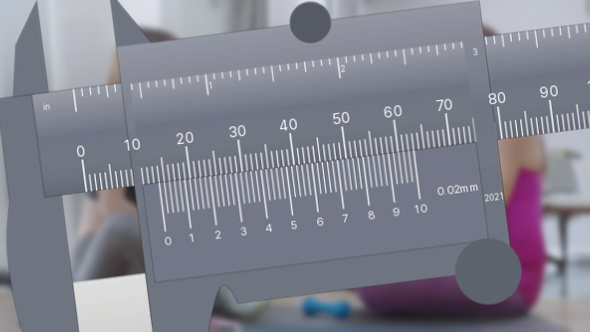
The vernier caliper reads 14.0 mm
